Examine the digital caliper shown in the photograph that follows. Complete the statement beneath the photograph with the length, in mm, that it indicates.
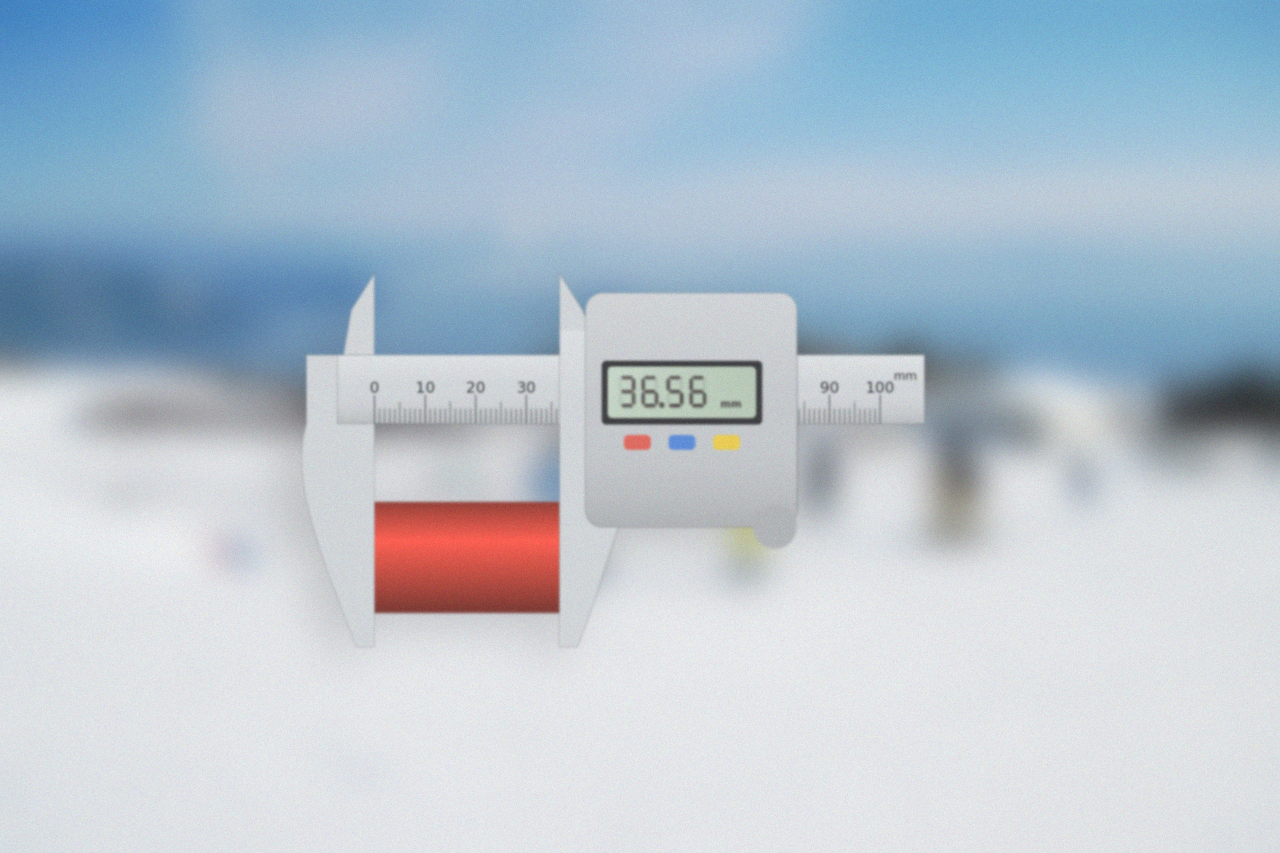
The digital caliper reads 36.56 mm
